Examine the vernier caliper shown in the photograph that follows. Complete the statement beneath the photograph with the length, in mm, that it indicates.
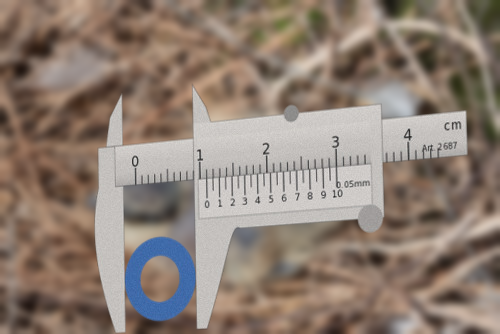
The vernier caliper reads 11.0 mm
